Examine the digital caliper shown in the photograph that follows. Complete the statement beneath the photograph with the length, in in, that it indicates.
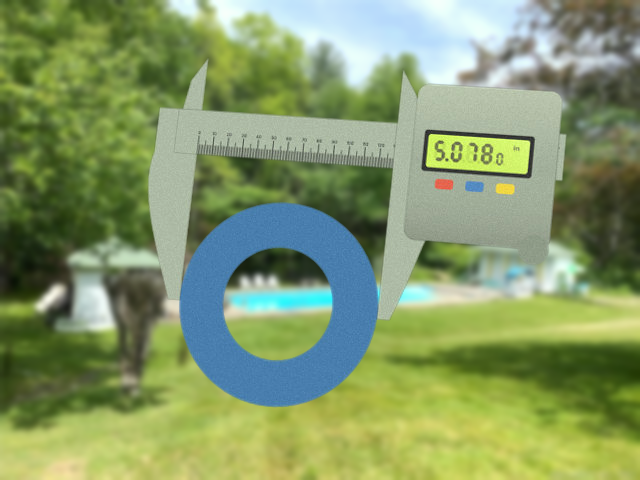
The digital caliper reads 5.0780 in
